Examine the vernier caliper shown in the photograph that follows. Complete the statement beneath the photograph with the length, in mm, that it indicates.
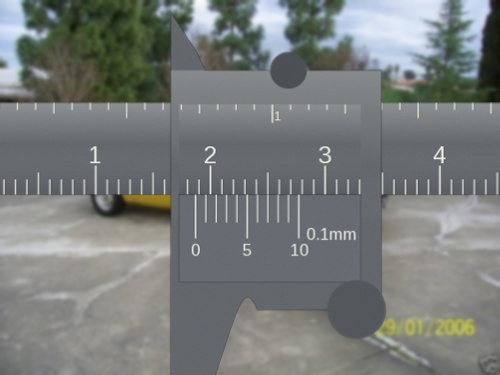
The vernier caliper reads 18.7 mm
